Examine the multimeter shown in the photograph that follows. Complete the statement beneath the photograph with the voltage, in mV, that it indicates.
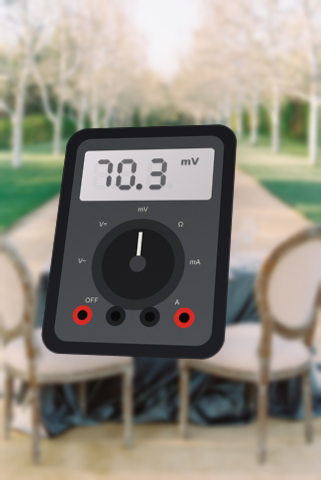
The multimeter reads 70.3 mV
